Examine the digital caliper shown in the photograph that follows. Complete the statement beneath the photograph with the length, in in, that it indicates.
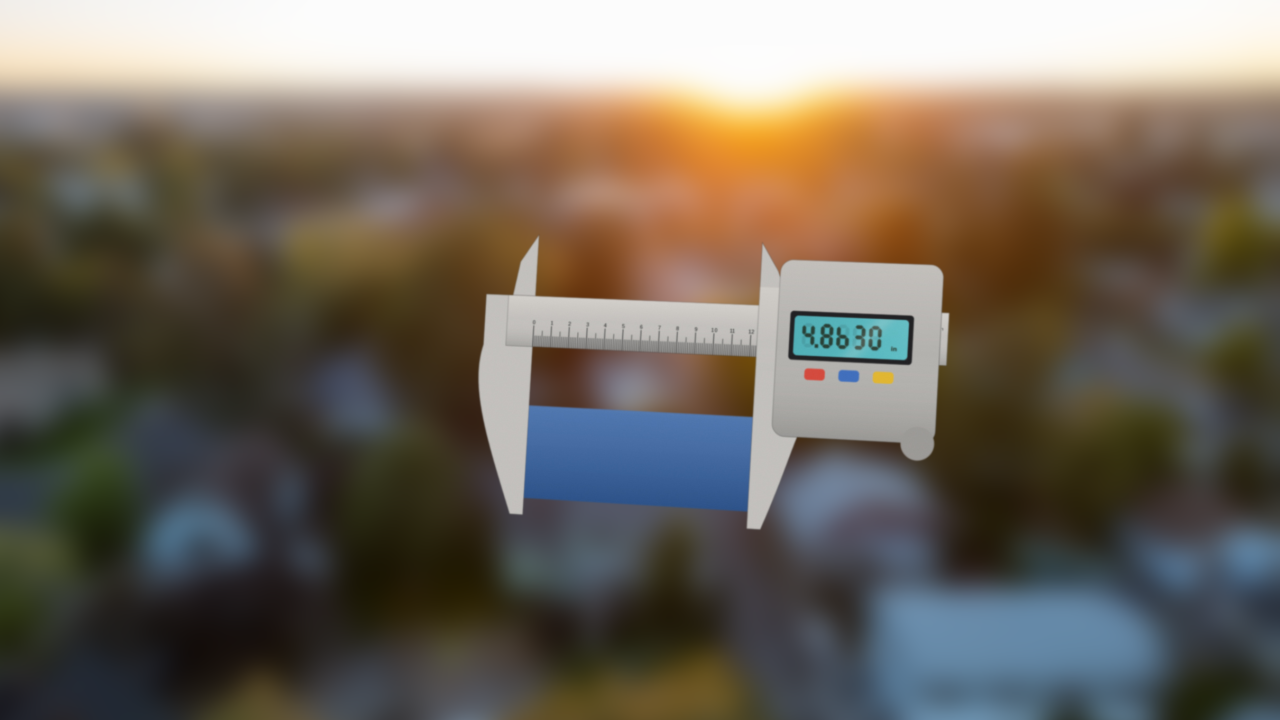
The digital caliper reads 4.8630 in
